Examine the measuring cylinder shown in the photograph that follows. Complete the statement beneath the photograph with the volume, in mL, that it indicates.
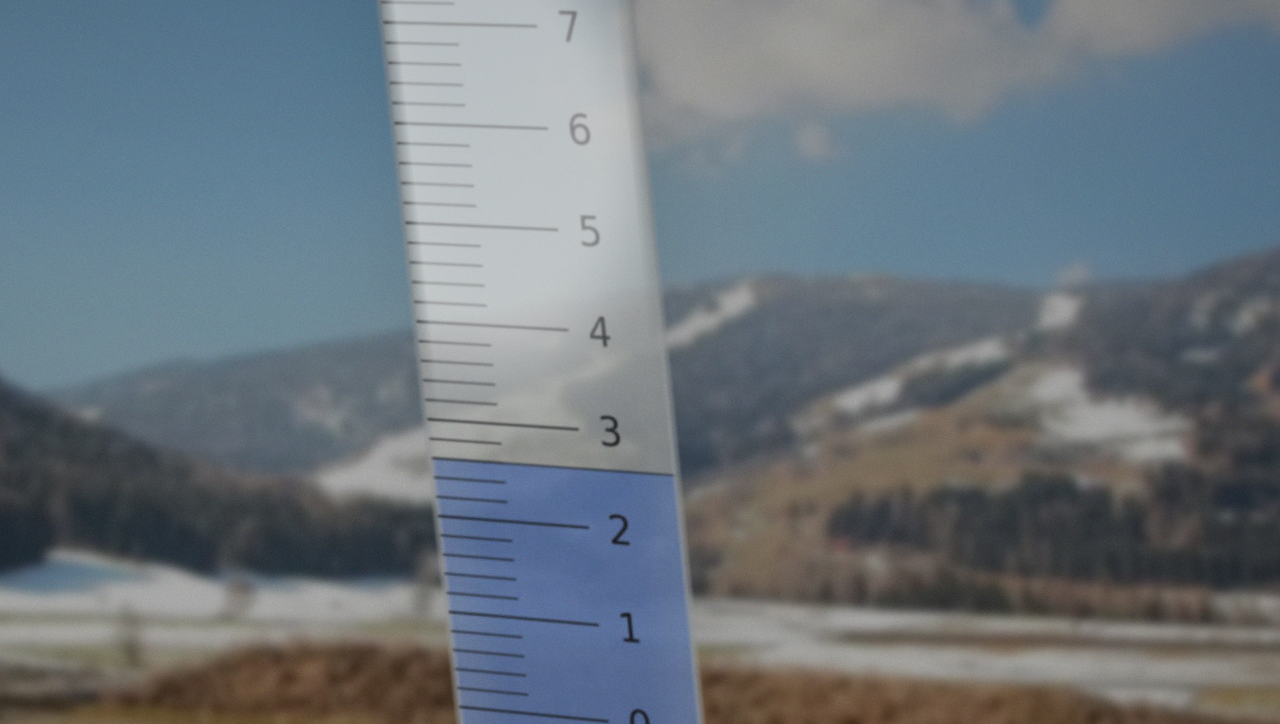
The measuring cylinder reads 2.6 mL
